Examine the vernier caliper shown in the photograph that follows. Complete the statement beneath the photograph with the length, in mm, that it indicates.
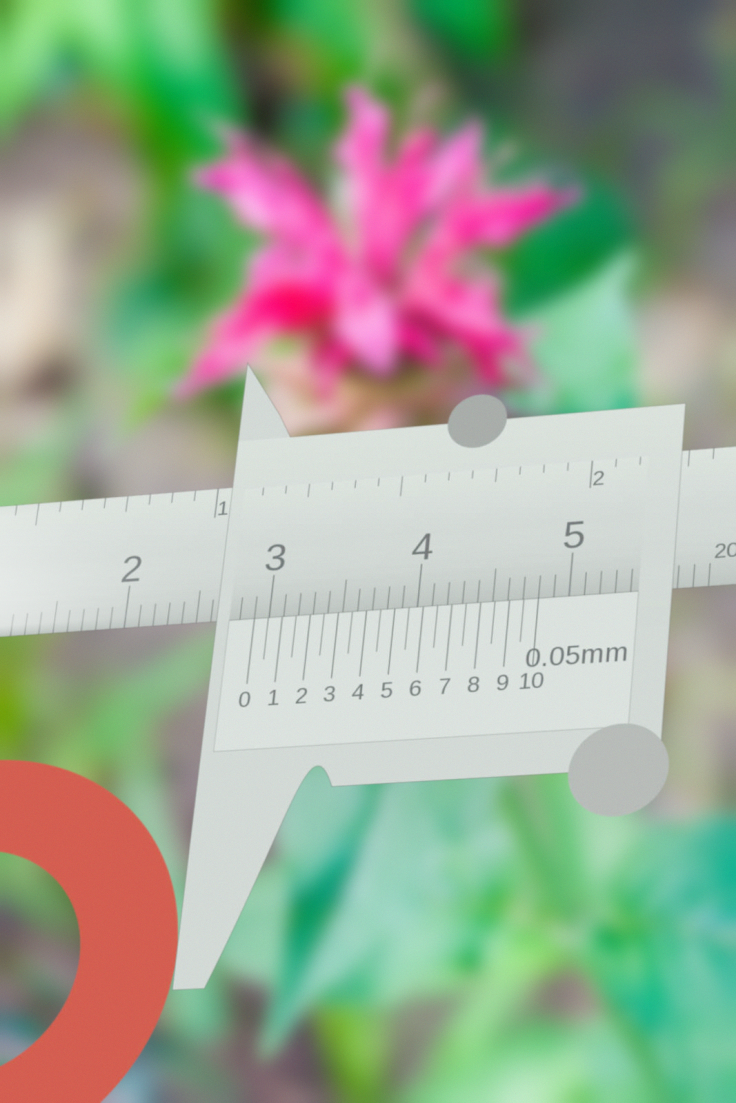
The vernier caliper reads 29.0 mm
